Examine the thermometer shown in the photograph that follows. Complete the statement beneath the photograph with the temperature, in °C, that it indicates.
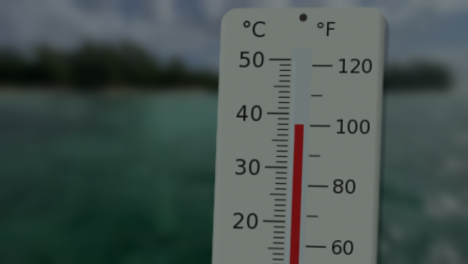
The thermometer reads 38 °C
